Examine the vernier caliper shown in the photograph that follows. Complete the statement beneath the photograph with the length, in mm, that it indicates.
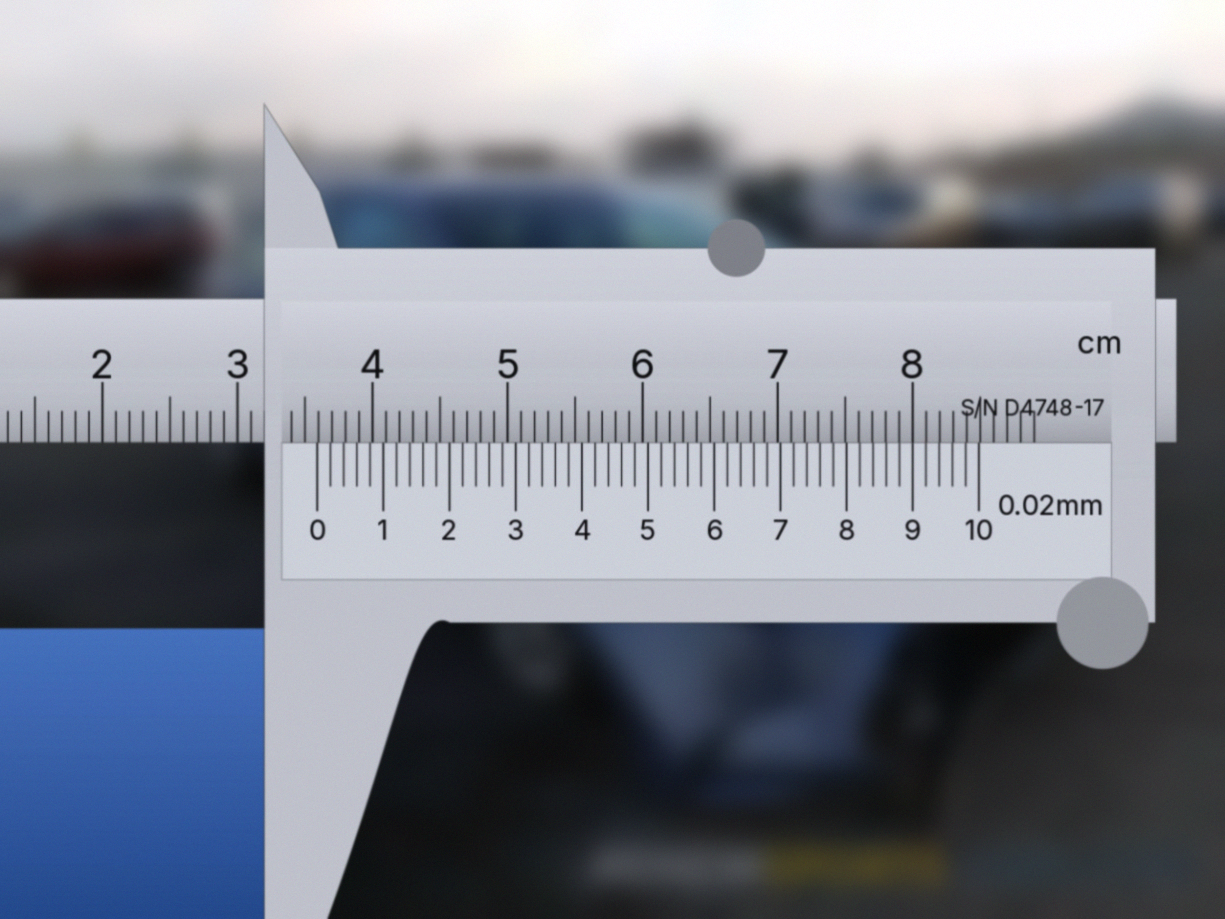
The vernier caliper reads 35.9 mm
